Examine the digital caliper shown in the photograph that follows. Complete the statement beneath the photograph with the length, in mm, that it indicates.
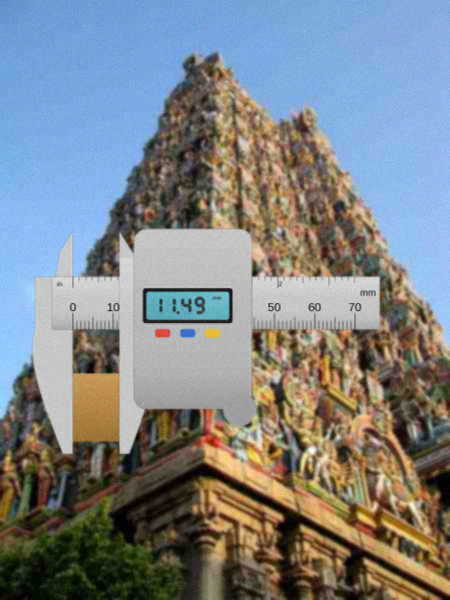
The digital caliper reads 11.49 mm
